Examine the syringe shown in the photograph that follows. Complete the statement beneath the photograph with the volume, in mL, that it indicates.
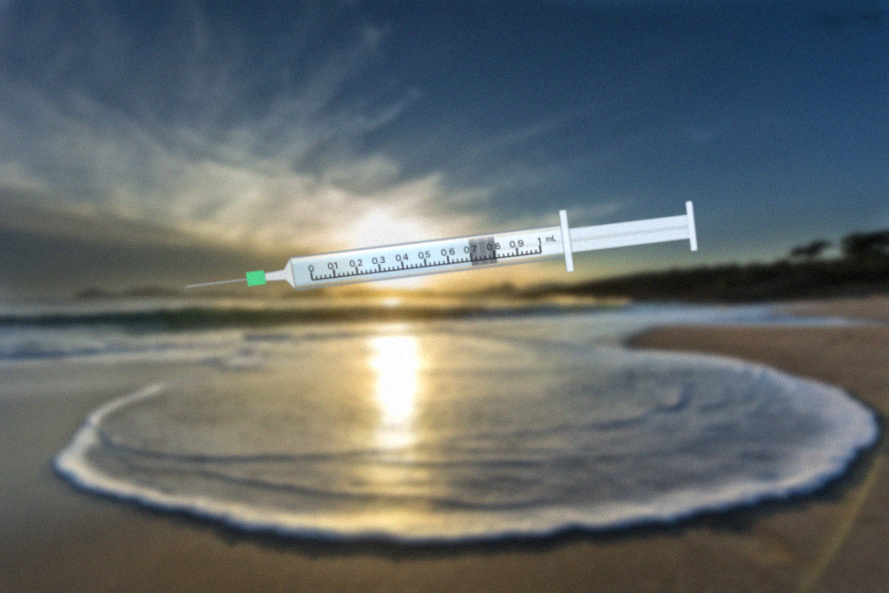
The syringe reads 0.7 mL
